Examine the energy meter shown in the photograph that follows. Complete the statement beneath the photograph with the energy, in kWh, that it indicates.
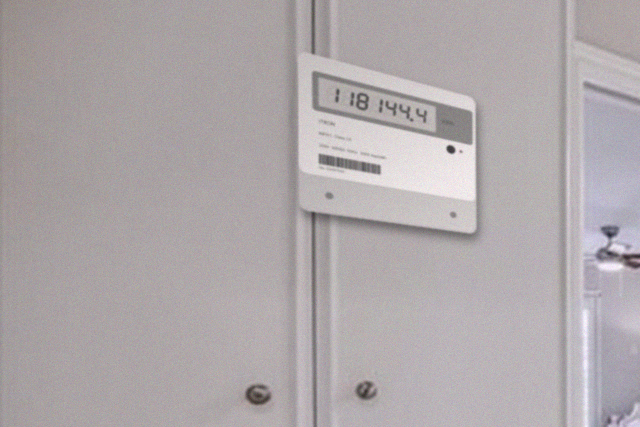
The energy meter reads 118144.4 kWh
